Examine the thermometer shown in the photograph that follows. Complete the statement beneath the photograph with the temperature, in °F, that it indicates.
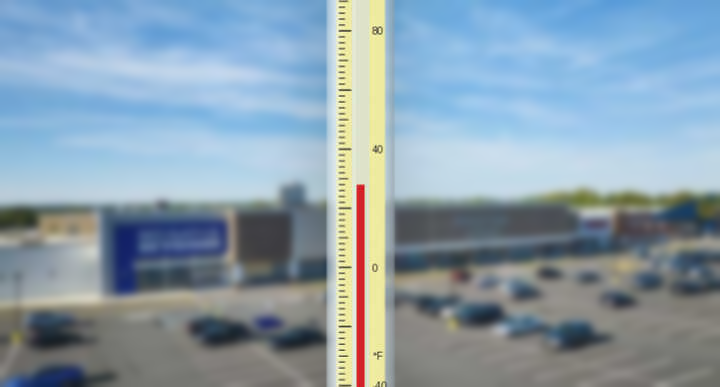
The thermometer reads 28 °F
